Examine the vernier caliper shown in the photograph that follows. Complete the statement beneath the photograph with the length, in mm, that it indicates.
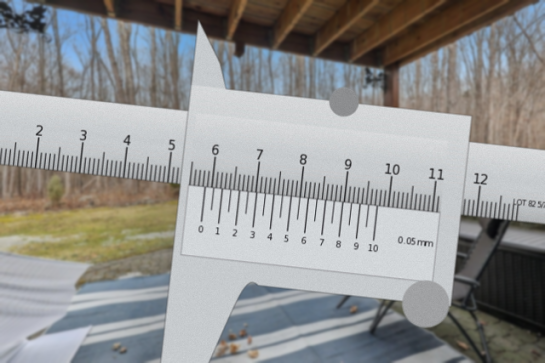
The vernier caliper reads 58.5 mm
